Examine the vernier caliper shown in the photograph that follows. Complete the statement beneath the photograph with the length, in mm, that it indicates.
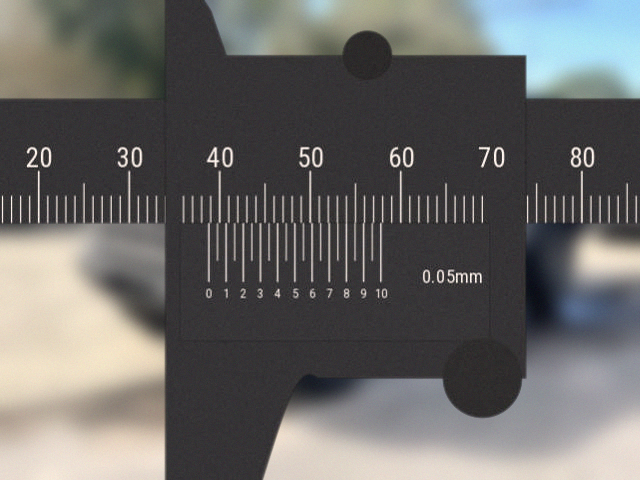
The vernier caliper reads 38.8 mm
